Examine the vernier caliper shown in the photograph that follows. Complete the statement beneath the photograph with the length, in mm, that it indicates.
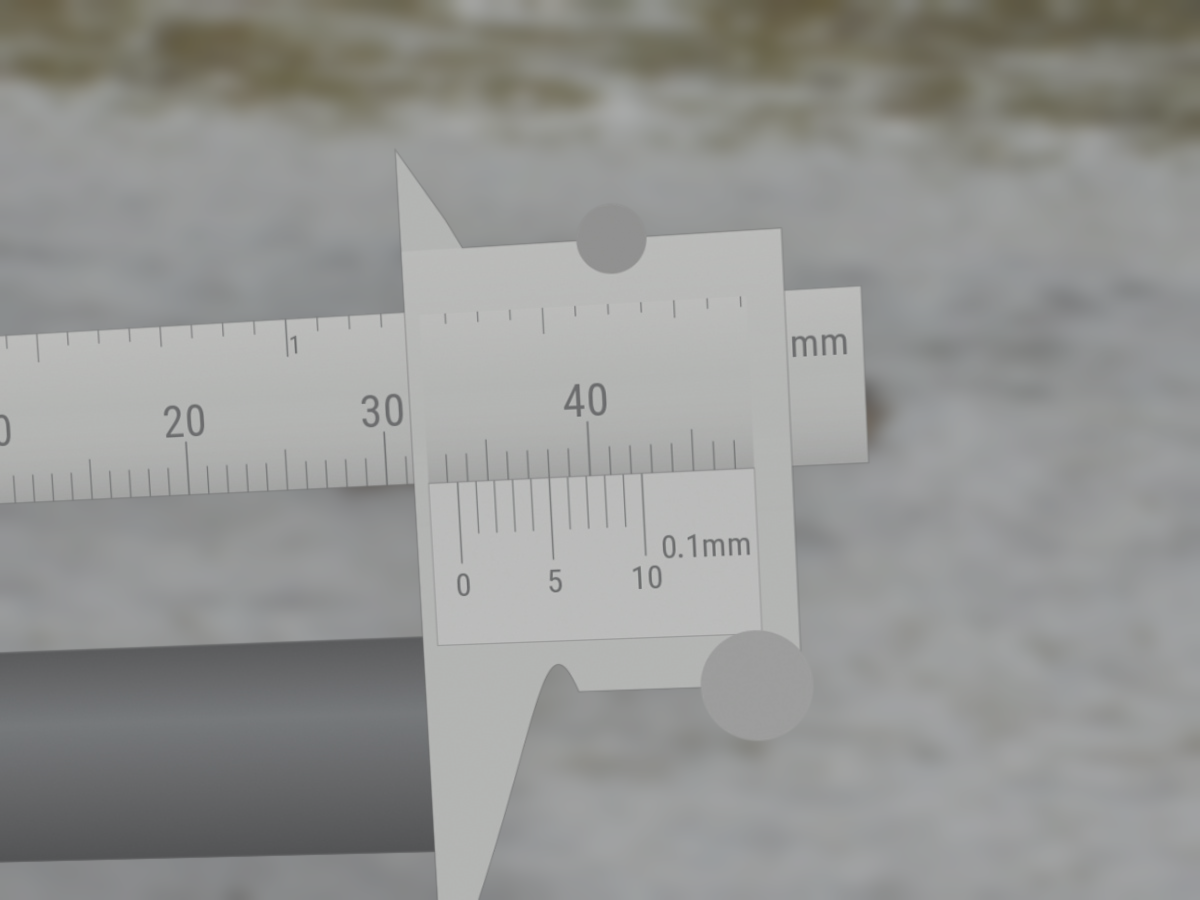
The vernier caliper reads 33.5 mm
